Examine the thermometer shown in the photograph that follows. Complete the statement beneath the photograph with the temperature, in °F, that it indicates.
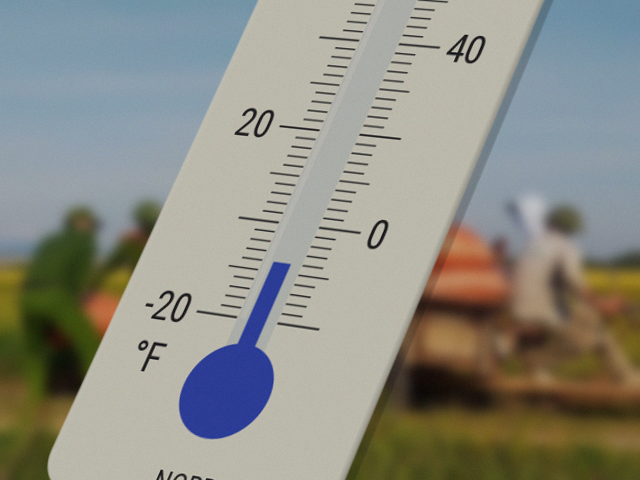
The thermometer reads -8 °F
